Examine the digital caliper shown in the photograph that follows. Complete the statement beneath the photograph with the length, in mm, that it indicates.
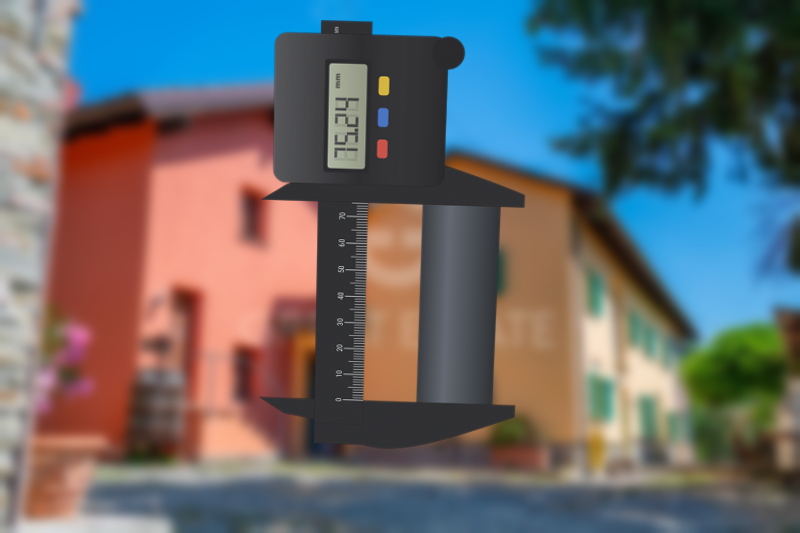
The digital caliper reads 75.24 mm
